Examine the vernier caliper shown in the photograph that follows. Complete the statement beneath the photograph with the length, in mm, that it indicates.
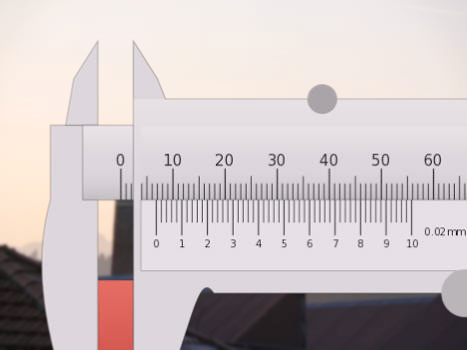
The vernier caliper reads 6.8 mm
